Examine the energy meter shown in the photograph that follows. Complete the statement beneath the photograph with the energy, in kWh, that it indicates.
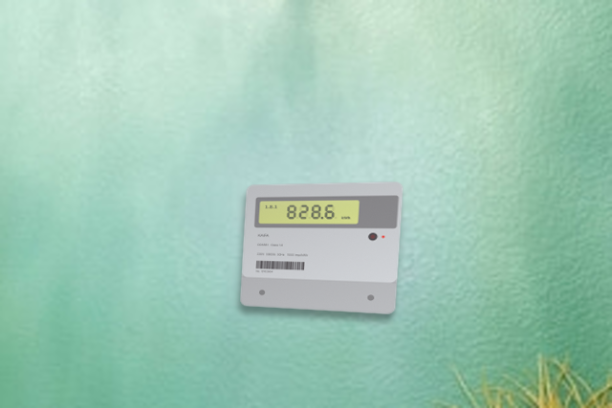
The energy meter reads 828.6 kWh
